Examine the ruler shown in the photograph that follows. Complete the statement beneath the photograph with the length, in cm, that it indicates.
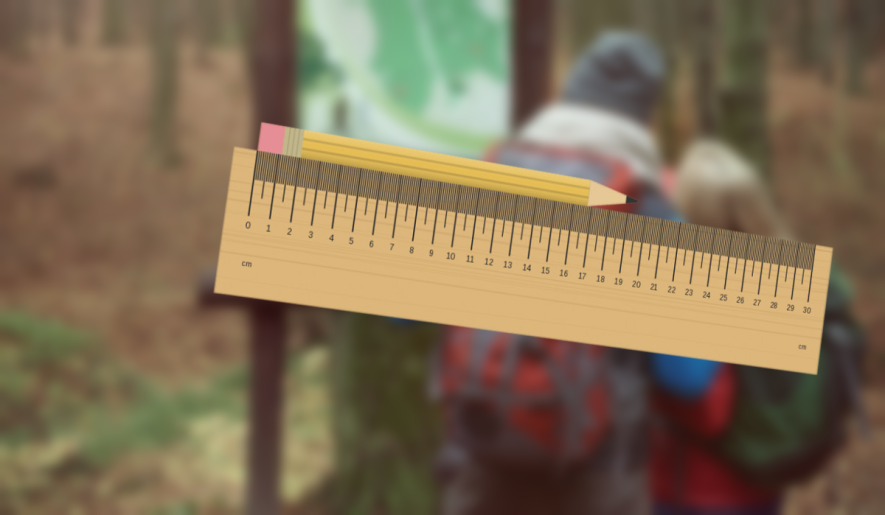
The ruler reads 19.5 cm
